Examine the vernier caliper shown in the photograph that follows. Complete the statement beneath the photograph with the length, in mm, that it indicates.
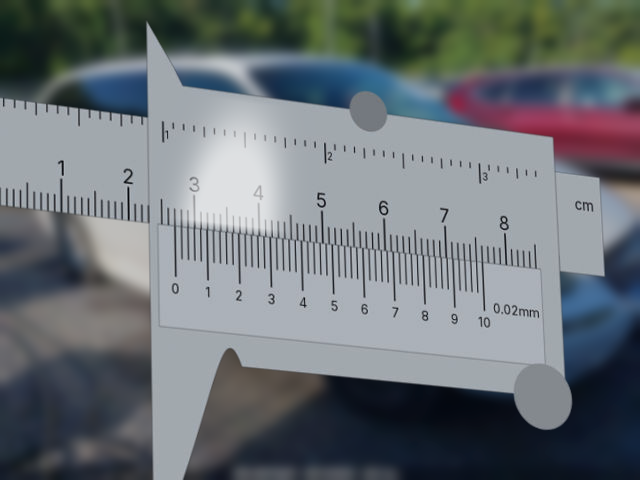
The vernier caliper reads 27.0 mm
